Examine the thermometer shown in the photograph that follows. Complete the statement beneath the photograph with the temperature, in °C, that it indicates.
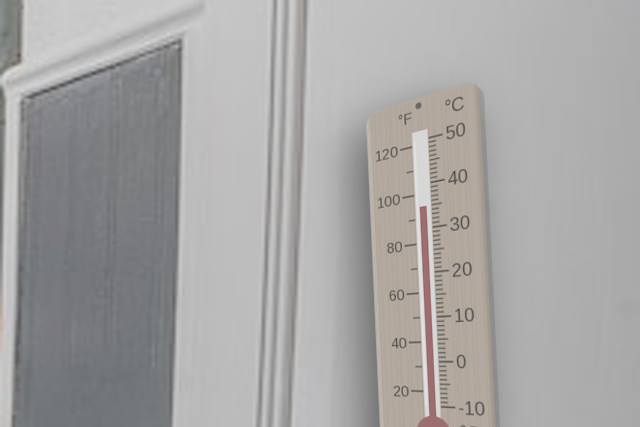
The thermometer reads 35 °C
